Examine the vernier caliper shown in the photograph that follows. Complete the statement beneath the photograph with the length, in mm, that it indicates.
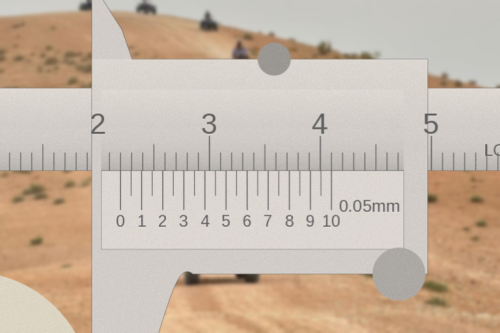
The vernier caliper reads 22.0 mm
